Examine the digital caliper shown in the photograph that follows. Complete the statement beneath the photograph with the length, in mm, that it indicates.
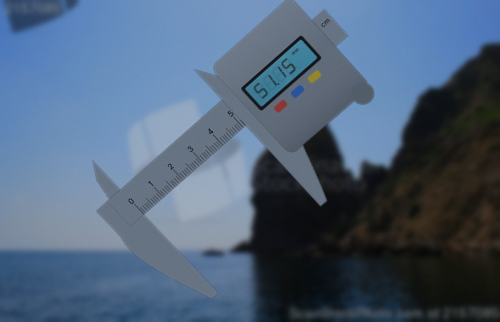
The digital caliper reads 51.15 mm
